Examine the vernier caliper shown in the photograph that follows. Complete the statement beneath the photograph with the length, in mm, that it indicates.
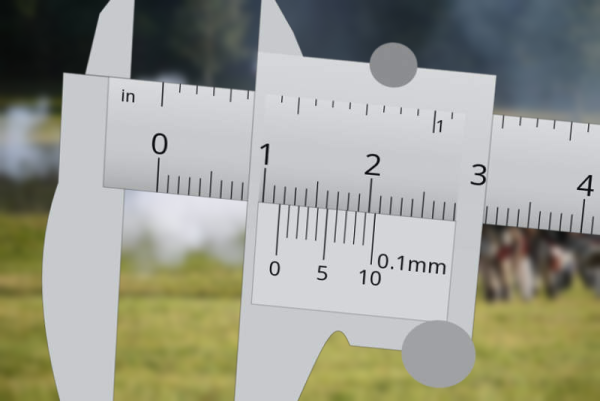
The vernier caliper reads 11.6 mm
